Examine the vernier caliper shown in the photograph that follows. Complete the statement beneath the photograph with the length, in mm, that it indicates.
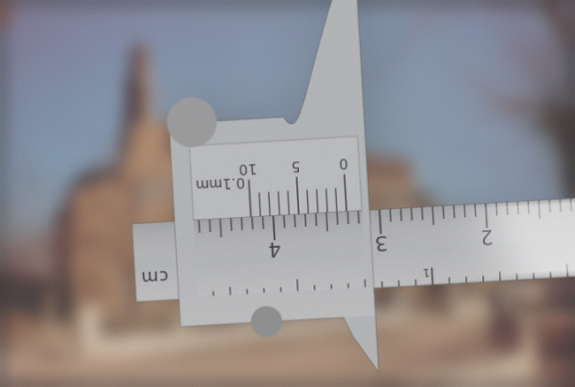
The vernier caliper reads 33.1 mm
